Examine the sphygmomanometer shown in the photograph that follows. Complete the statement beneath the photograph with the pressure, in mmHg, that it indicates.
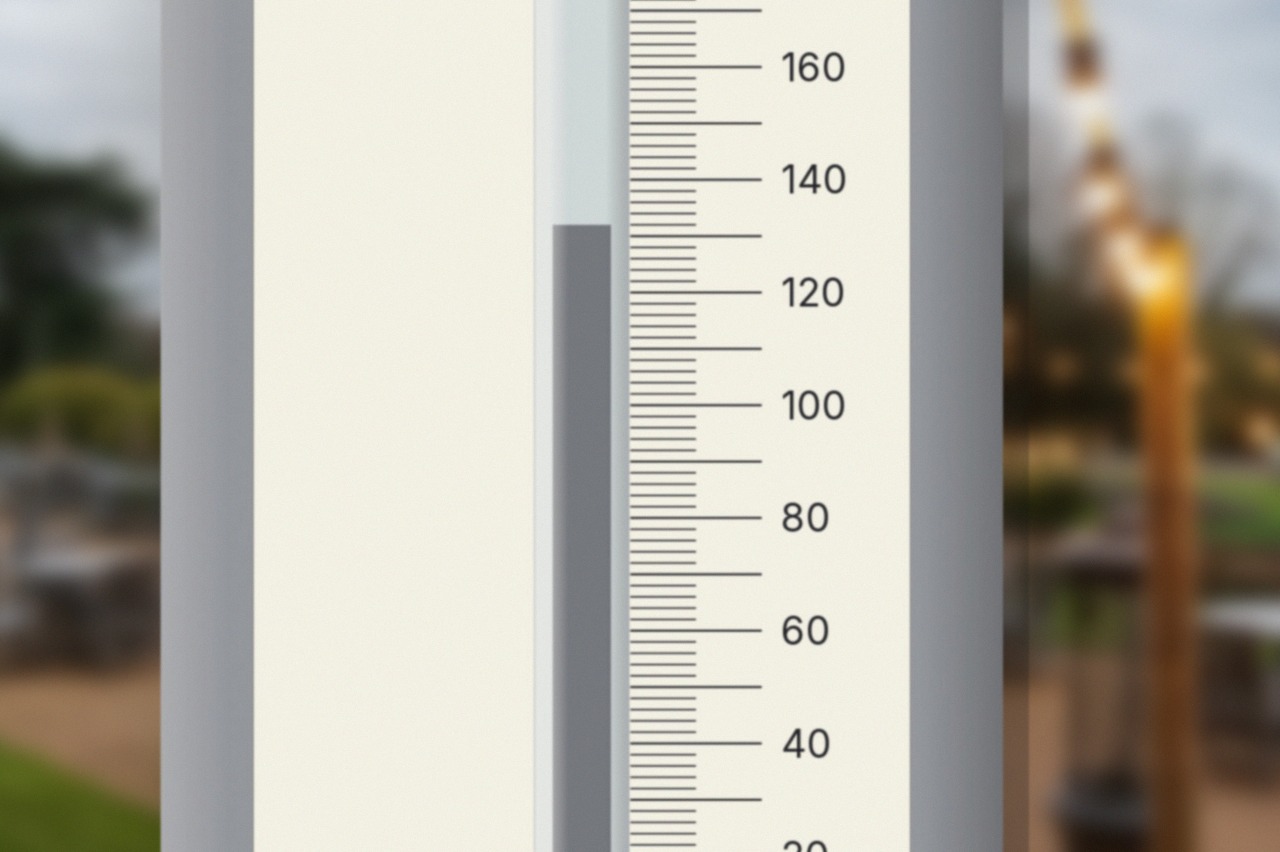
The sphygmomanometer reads 132 mmHg
